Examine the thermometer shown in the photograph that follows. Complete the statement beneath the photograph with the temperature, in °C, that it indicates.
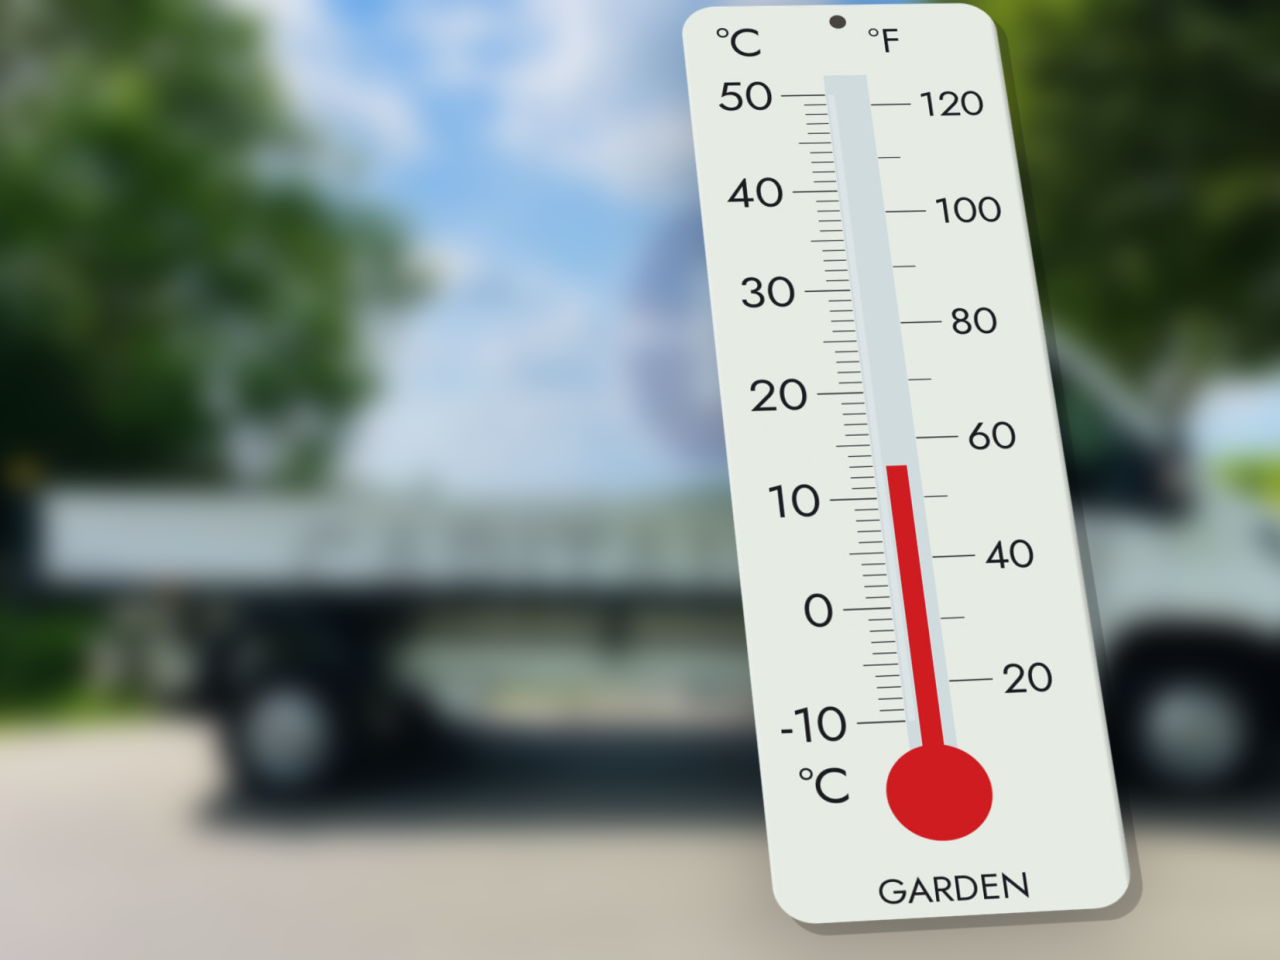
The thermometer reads 13 °C
